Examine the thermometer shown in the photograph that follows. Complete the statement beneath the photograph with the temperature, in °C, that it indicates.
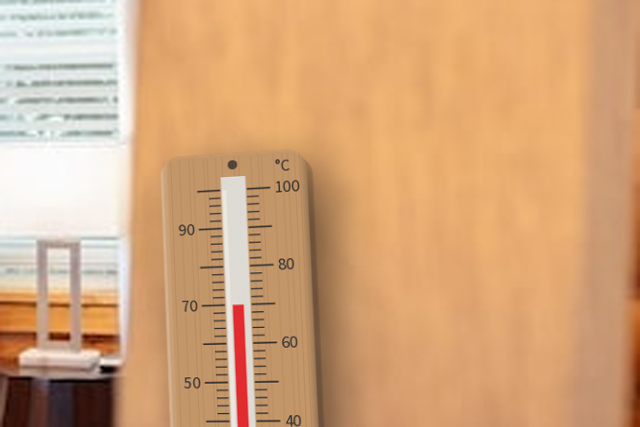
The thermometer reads 70 °C
